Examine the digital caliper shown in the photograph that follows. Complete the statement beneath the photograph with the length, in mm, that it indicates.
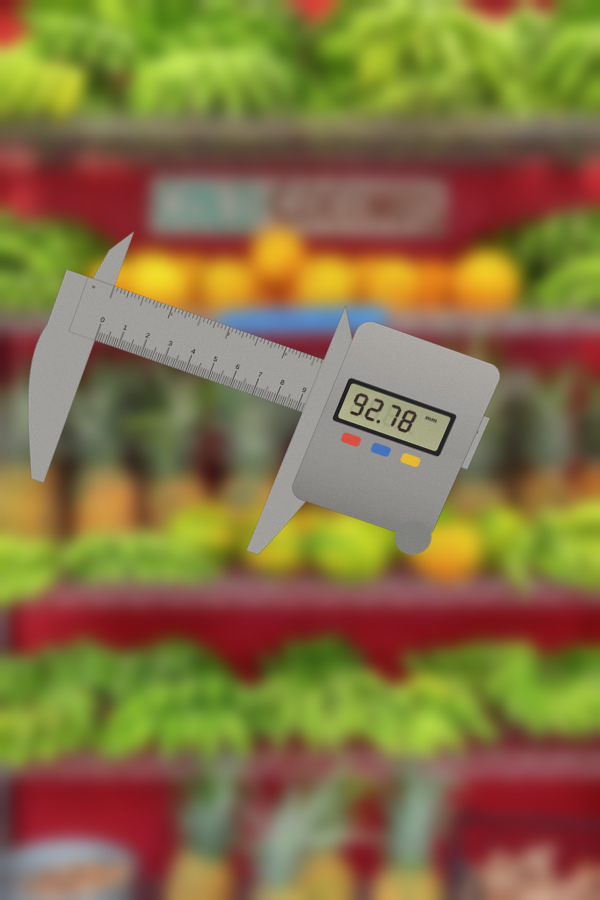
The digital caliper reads 92.78 mm
